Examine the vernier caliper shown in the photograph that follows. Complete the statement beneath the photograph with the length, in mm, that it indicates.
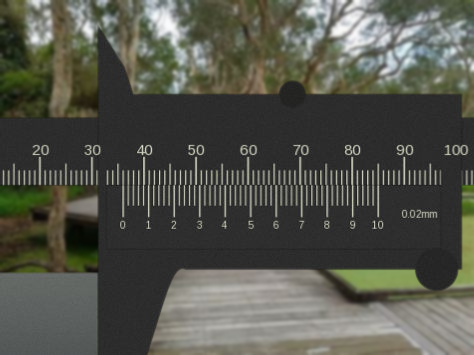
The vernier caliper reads 36.0 mm
